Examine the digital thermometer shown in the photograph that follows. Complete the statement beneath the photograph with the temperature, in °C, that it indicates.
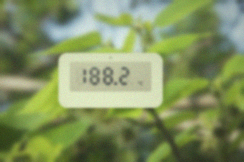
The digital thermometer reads 188.2 °C
